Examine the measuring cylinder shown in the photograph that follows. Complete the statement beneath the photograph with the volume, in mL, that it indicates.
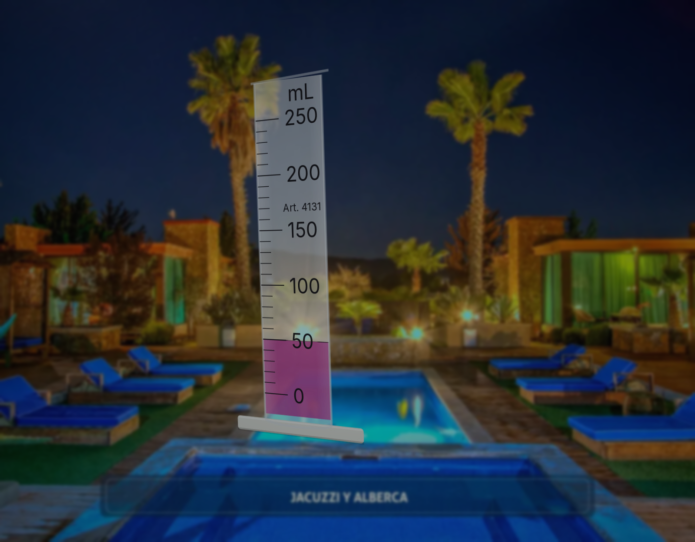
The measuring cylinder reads 50 mL
